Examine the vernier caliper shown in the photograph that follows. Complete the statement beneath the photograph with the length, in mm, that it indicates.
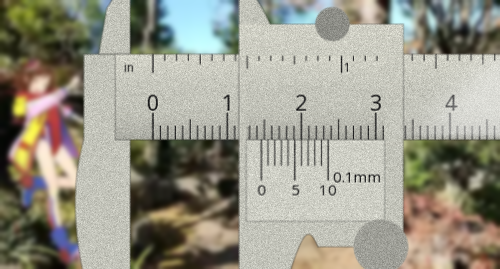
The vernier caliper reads 14.6 mm
